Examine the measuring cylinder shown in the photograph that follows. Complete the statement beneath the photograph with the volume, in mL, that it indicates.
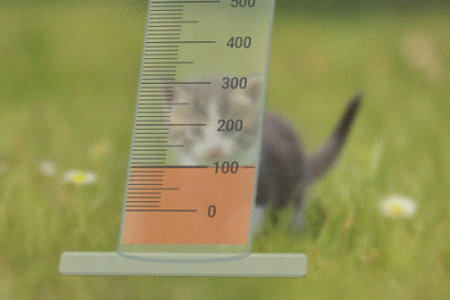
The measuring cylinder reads 100 mL
